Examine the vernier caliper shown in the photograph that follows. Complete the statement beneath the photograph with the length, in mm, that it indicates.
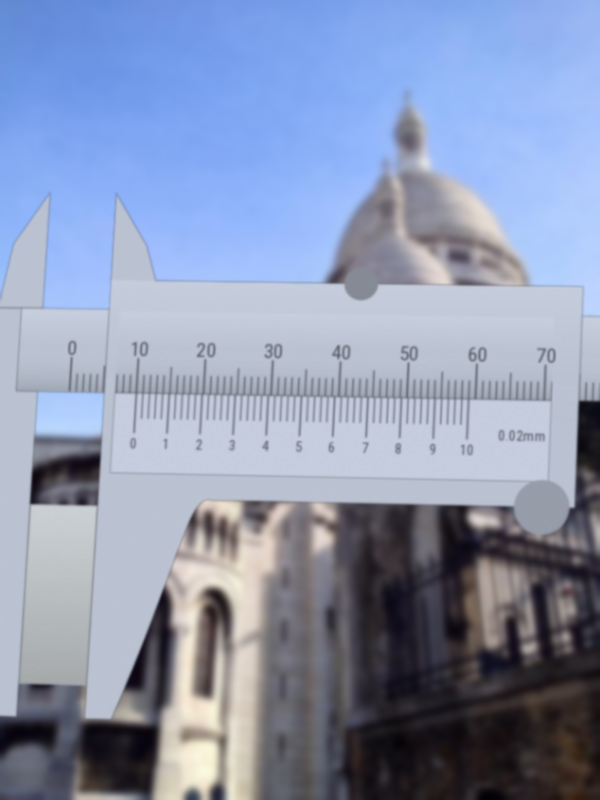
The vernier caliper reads 10.0 mm
